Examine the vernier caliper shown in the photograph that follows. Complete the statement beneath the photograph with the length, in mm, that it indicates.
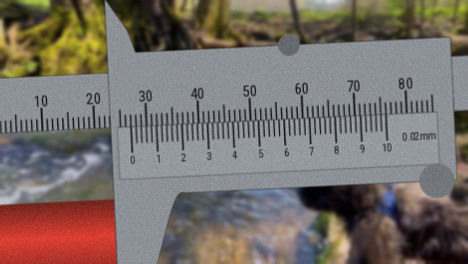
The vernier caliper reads 27.0 mm
